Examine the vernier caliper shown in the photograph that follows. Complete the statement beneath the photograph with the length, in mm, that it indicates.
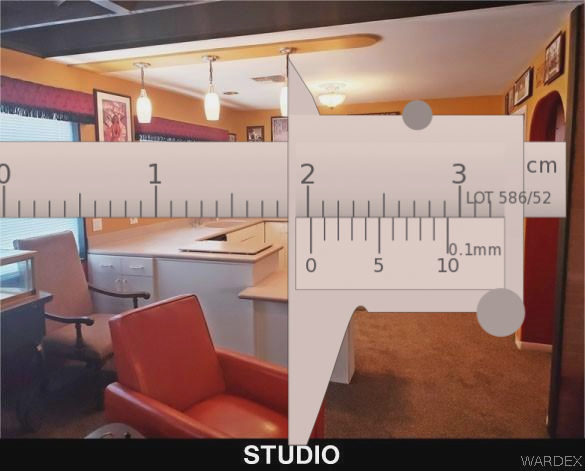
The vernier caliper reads 20.2 mm
